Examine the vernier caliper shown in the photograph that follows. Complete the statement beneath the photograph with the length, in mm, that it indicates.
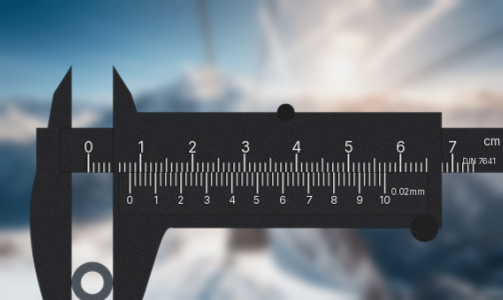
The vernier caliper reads 8.0 mm
